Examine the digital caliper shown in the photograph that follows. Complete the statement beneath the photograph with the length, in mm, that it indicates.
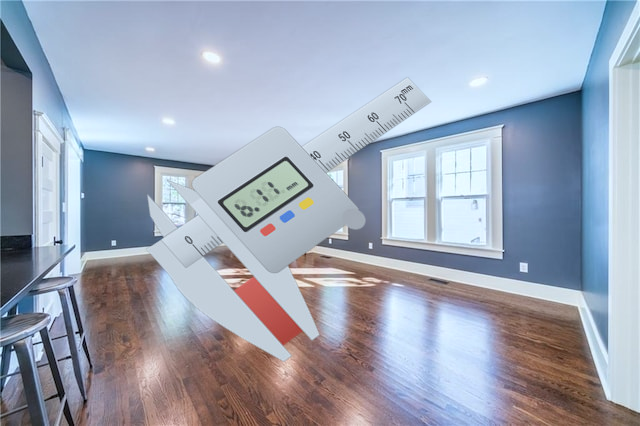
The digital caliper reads 6.11 mm
